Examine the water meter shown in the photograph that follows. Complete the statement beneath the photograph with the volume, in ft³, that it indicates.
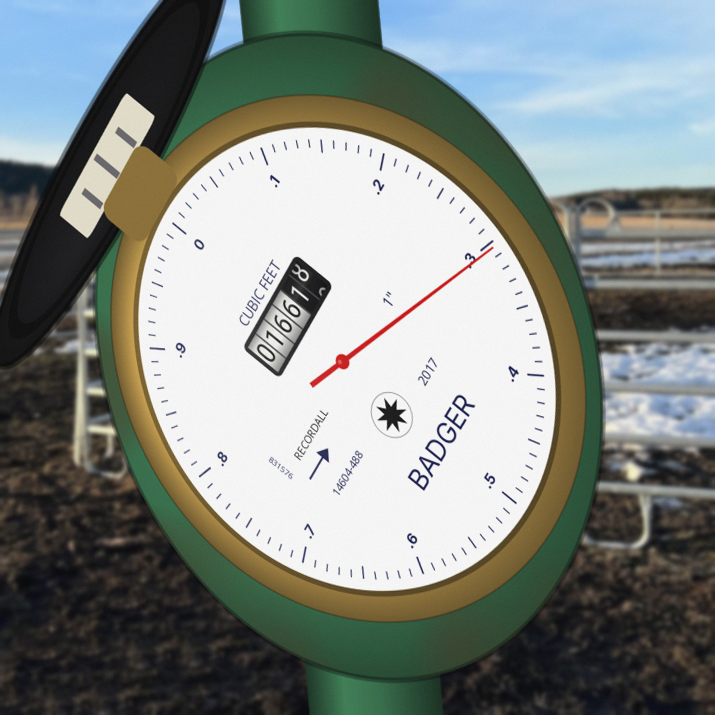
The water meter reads 16618.30 ft³
